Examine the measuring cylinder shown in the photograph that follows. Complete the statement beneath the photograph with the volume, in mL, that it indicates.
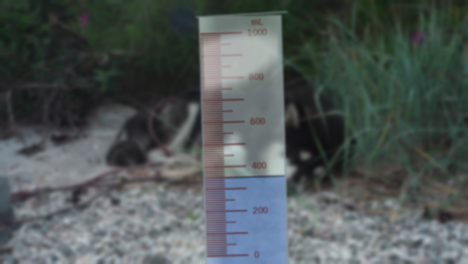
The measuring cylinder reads 350 mL
